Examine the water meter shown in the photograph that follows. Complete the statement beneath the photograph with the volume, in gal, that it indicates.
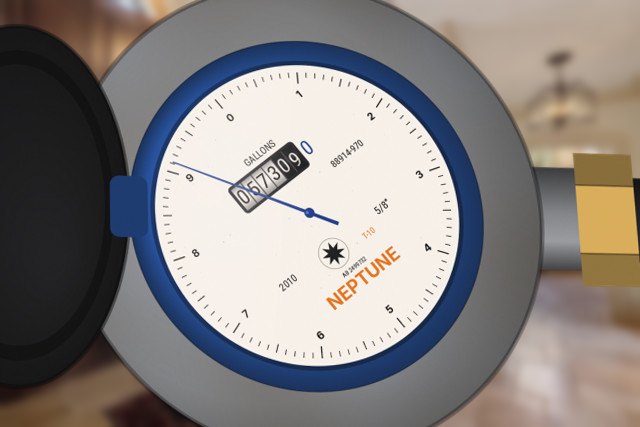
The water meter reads 573089.1 gal
